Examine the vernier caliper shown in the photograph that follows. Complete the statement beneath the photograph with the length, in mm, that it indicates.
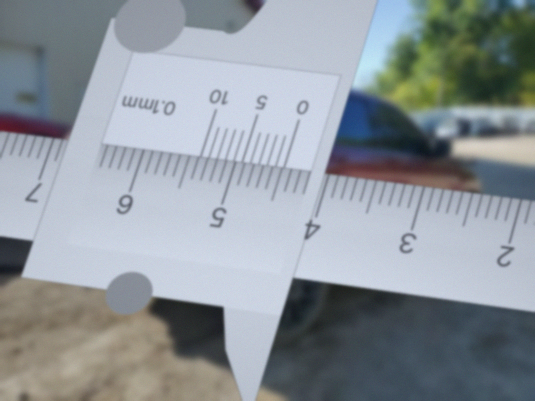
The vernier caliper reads 44.8 mm
